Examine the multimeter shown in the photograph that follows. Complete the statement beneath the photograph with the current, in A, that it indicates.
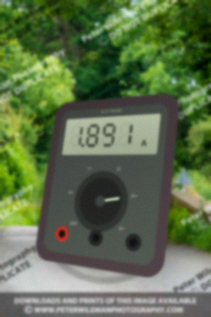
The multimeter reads 1.891 A
